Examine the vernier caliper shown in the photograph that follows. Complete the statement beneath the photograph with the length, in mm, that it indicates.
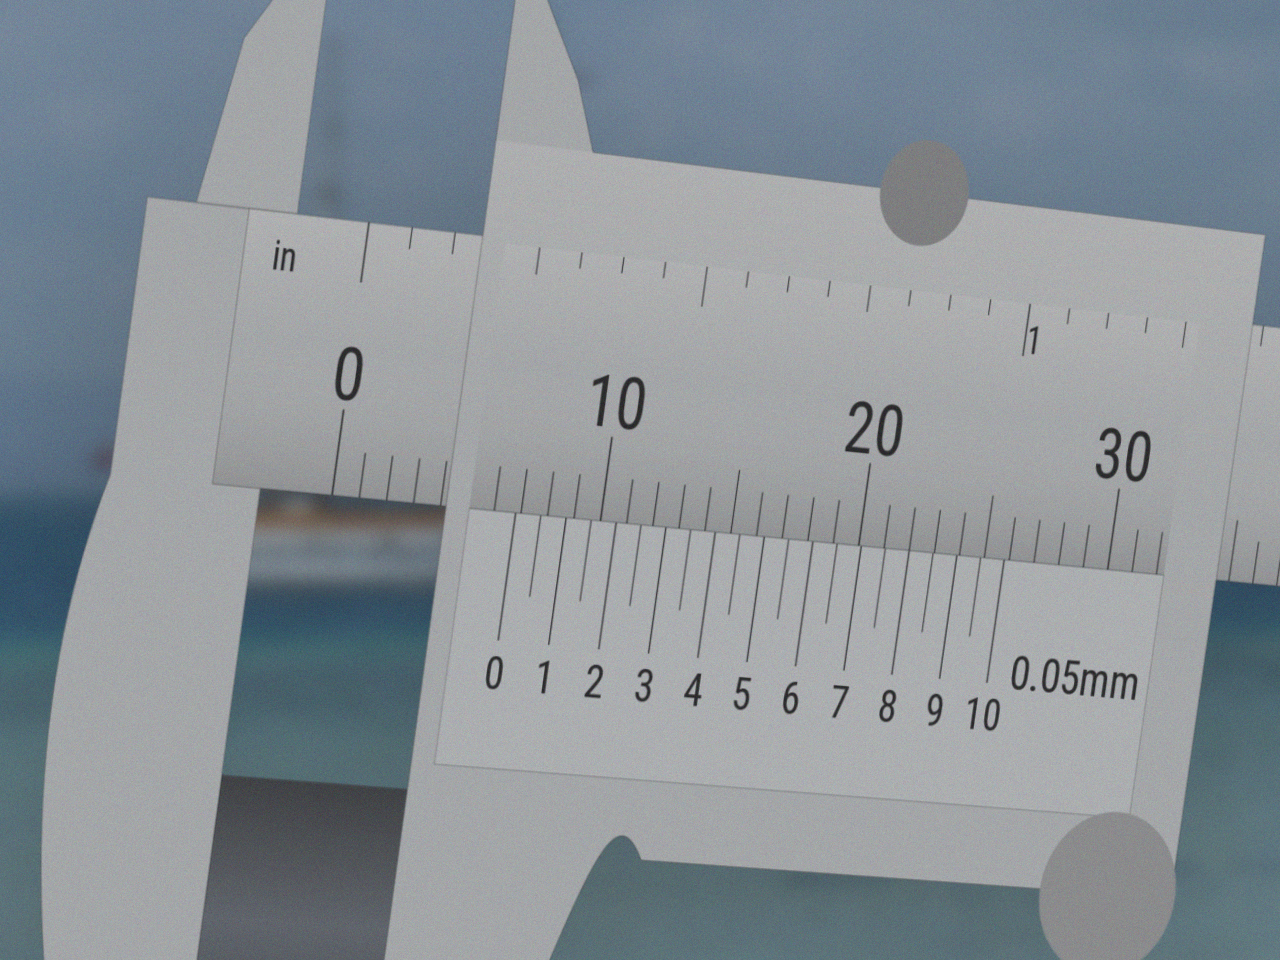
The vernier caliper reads 6.8 mm
